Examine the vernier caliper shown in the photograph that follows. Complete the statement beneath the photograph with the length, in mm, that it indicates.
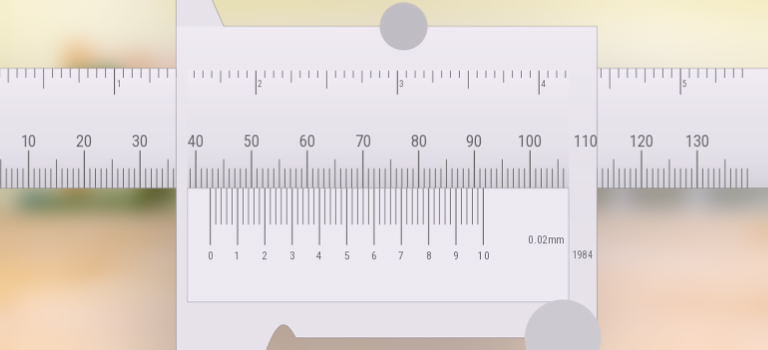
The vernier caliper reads 42.6 mm
